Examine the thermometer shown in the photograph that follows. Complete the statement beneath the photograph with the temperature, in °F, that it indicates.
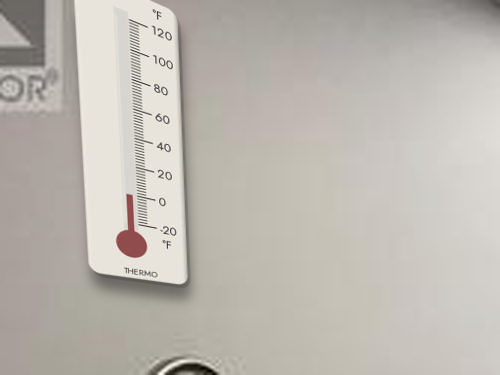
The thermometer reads 0 °F
